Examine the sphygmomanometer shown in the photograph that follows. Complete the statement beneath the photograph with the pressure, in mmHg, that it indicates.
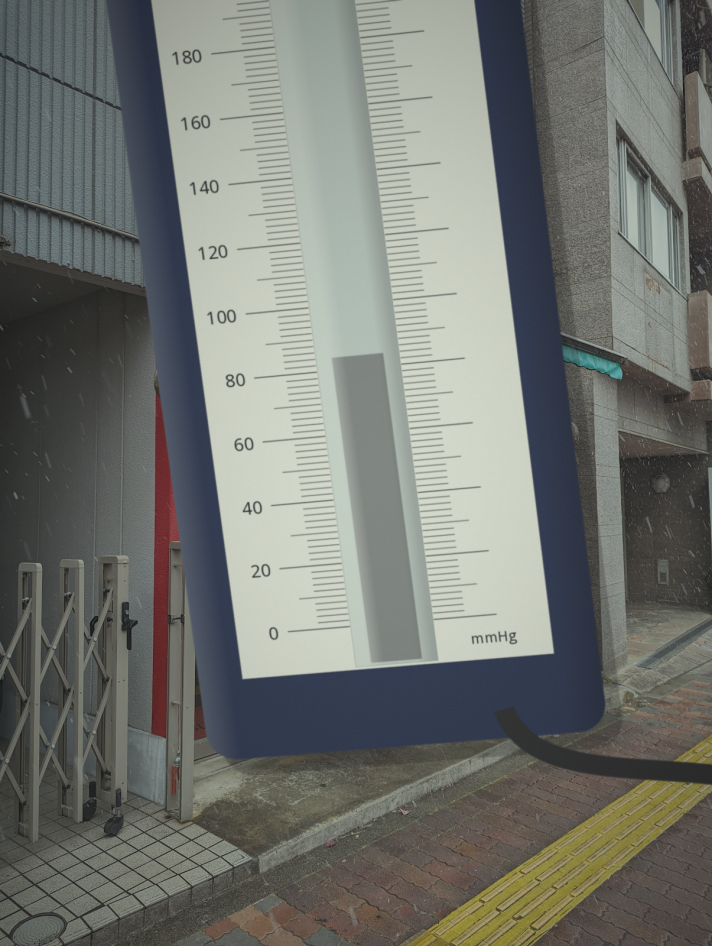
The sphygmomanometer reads 84 mmHg
